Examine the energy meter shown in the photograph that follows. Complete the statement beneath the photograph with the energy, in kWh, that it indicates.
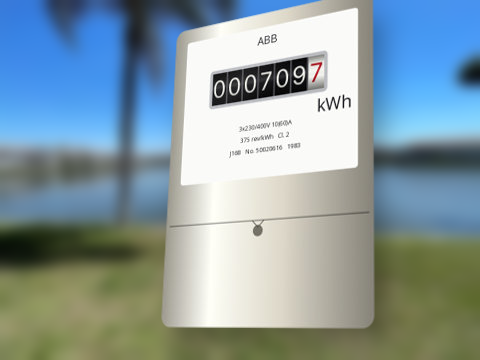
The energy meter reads 709.7 kWh
